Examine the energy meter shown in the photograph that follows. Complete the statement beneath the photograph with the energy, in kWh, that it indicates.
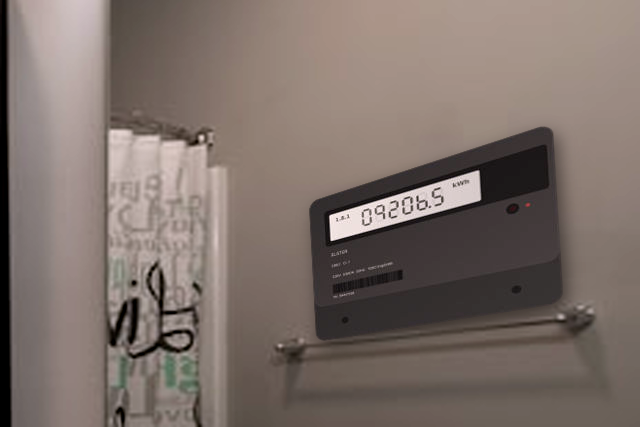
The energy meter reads 9206.5 kWh
